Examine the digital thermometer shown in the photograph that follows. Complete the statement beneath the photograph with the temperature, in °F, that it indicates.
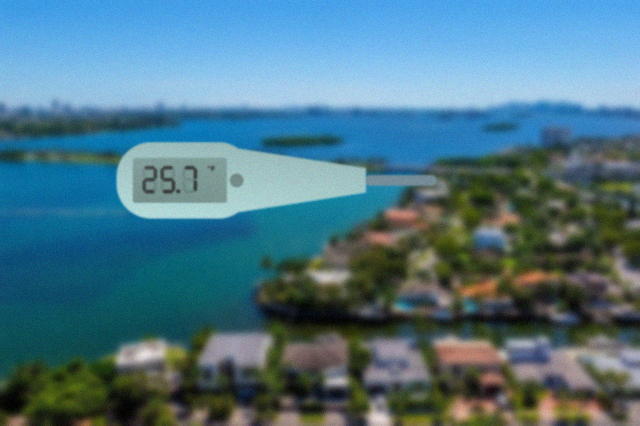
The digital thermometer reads 25.7 °F
